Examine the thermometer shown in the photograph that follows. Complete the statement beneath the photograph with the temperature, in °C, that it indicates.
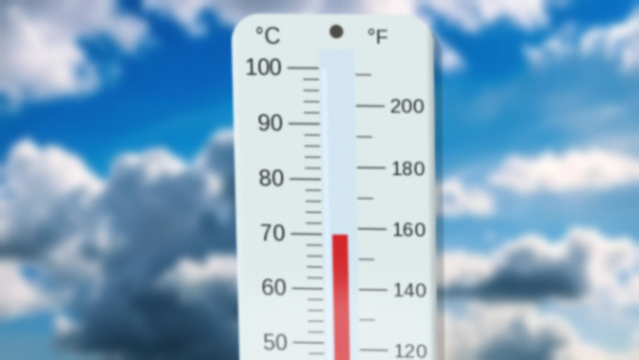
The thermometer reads 70 °C
